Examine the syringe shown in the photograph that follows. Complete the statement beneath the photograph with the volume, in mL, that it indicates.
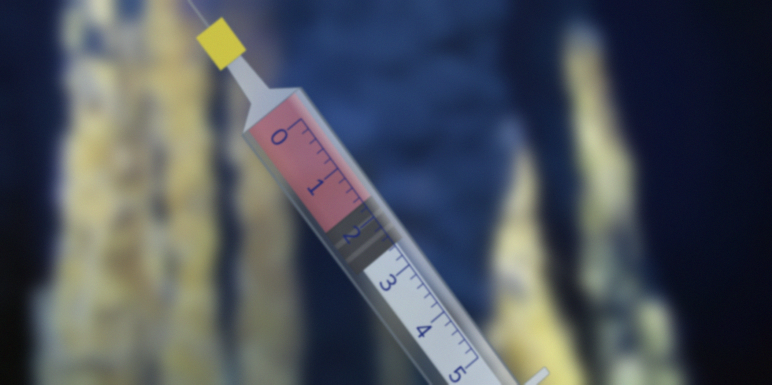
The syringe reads 1.7 mL
